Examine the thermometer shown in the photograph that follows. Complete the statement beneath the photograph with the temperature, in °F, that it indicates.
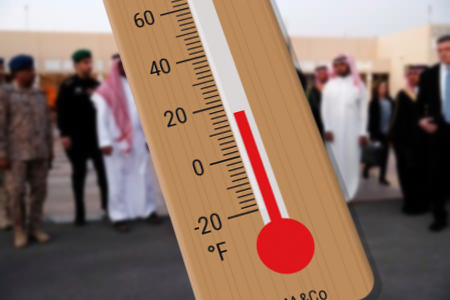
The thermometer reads 16 °F
